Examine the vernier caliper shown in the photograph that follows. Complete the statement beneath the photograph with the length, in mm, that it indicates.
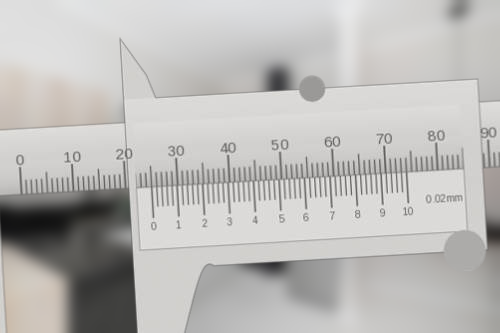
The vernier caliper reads 25.0 mm
